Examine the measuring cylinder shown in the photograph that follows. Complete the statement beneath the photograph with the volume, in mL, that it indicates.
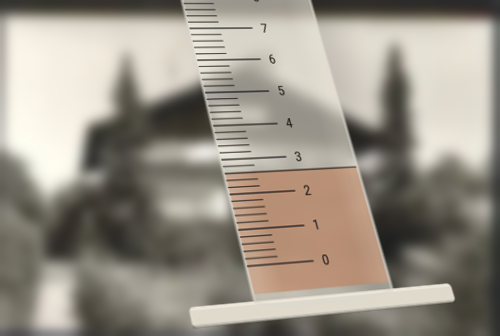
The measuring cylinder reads 2.6 mL
